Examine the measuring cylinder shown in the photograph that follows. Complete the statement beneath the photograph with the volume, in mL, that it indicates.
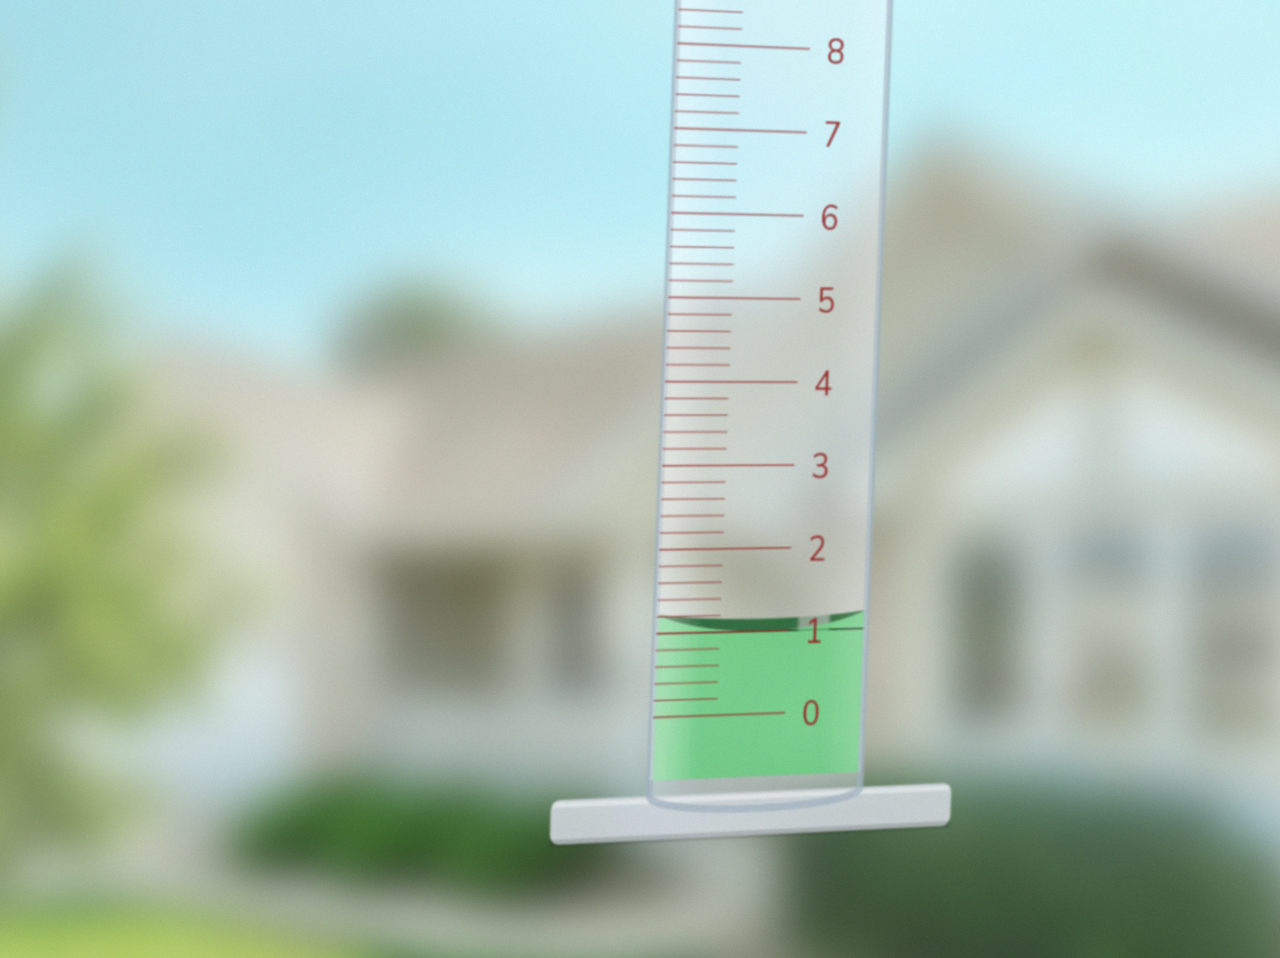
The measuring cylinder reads 1 mL
